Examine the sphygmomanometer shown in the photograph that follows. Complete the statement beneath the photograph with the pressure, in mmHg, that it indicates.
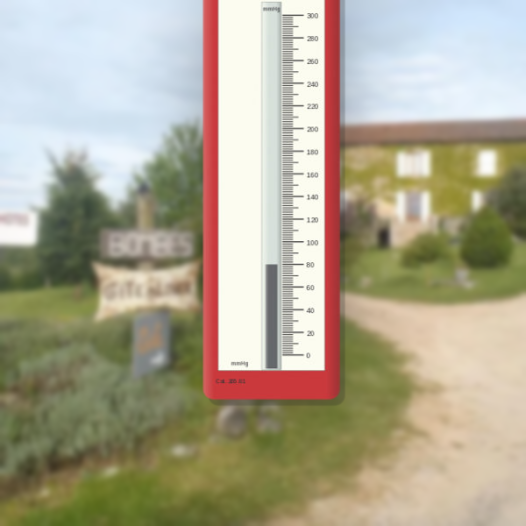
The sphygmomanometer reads 80 mmHg
